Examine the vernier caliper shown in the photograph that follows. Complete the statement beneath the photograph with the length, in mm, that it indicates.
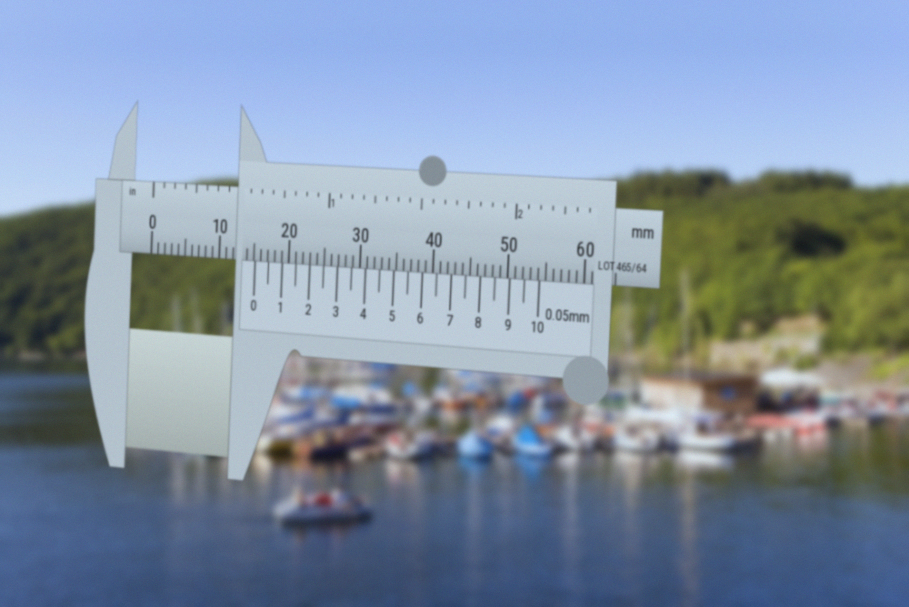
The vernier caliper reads 15.2 mm
